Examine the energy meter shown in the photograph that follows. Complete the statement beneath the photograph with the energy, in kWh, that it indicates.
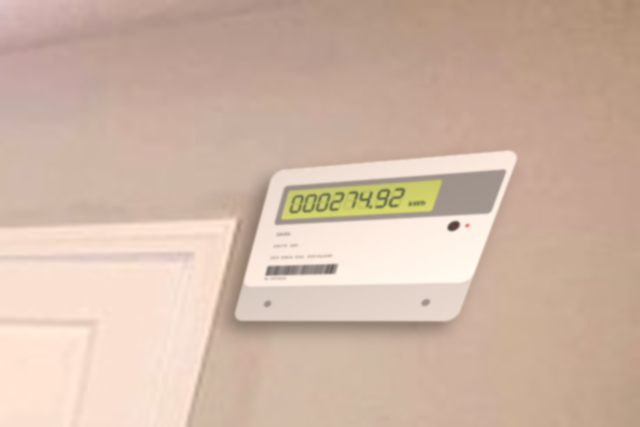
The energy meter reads 274.92 kWh
